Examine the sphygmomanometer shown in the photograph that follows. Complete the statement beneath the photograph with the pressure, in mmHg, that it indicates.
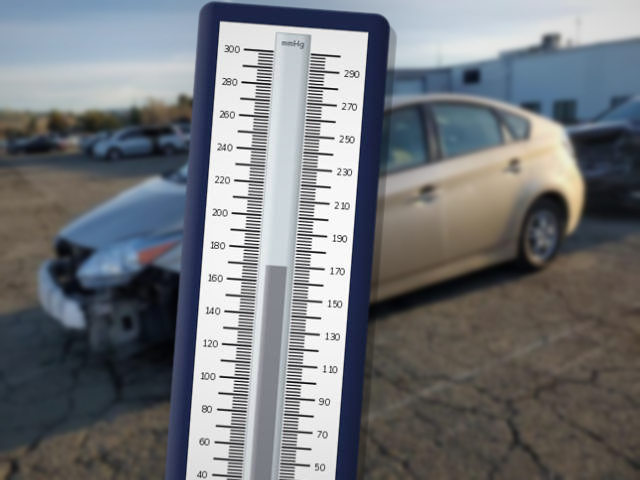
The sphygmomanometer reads 170 mmHg
